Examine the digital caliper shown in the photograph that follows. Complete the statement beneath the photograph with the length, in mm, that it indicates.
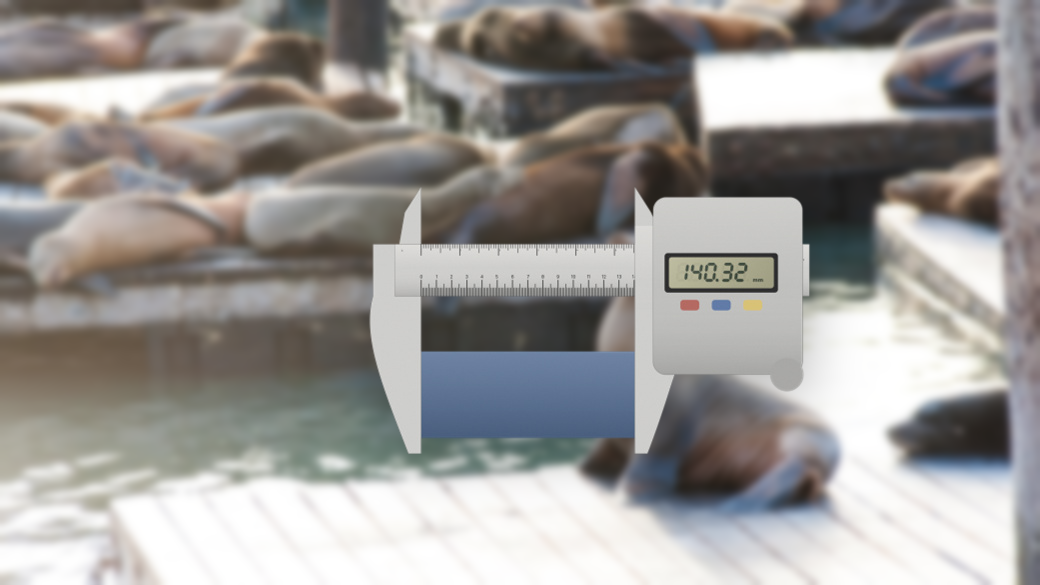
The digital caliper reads 140.32 mm
